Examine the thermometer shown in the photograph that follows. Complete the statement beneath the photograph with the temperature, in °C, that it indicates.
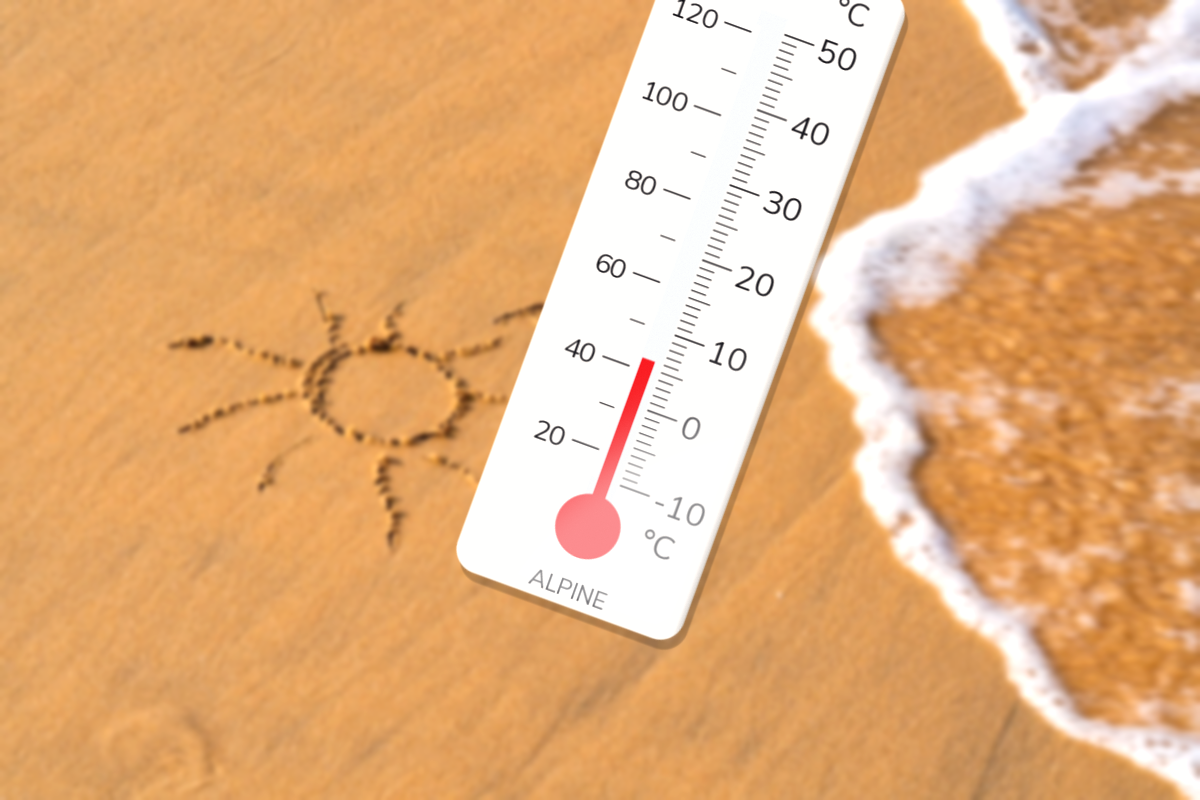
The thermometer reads 6 °C
